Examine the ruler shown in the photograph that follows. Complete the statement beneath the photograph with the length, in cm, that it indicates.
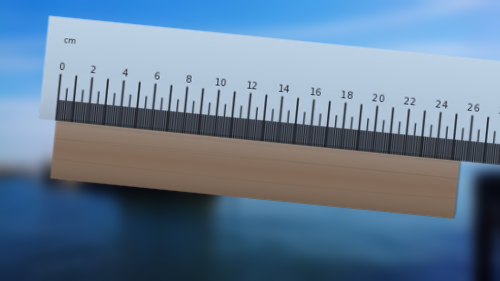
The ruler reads 25.5 cm
